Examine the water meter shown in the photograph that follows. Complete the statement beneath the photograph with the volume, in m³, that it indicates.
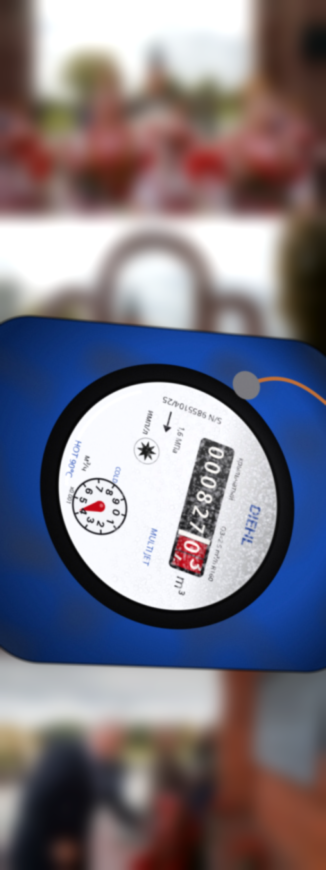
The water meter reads 827.034 m³
